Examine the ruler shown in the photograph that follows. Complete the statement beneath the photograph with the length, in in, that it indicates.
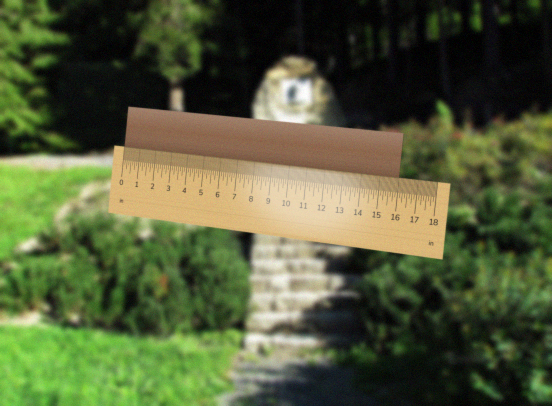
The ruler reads 16 in
